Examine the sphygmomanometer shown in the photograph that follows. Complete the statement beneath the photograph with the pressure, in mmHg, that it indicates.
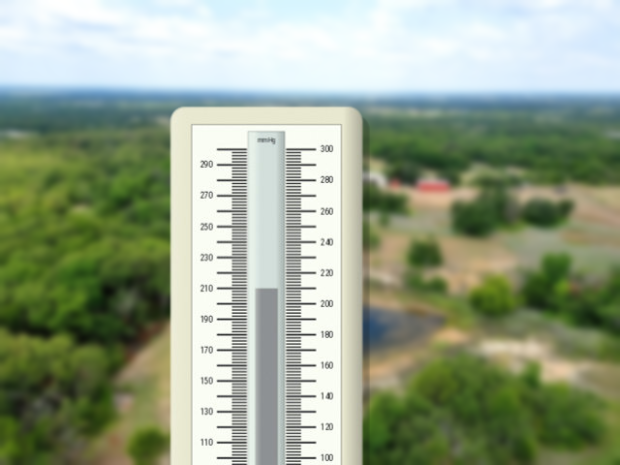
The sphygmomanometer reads 210 mmHg
